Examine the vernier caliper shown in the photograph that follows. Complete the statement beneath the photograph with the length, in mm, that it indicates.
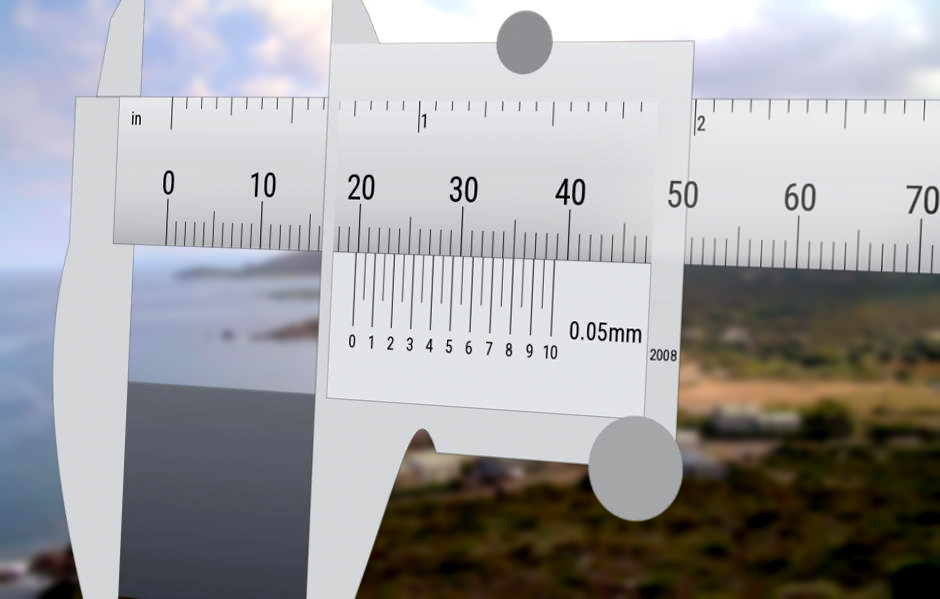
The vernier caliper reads 19.8 mm
